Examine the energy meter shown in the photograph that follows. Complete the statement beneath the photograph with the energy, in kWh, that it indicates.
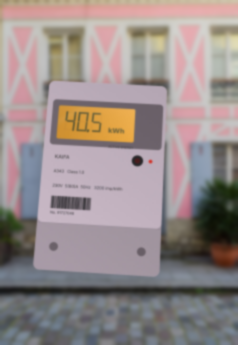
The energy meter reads 40.5 kWh
